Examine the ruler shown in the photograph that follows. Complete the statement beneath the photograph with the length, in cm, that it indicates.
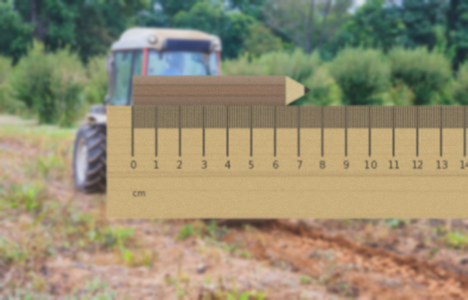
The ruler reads 7.5 cm
